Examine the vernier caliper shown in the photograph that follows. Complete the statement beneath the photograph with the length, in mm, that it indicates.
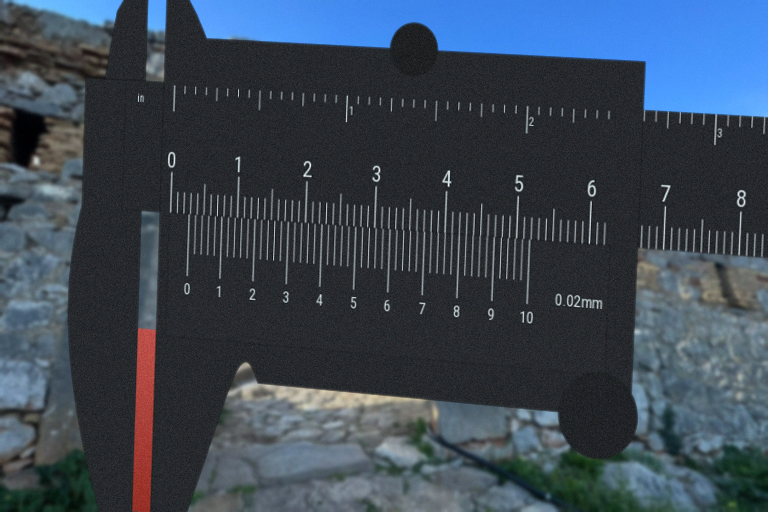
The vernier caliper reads 2.8 mm
